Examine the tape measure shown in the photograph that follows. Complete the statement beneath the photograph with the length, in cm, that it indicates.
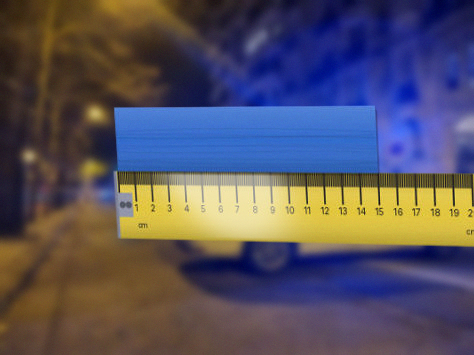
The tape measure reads 15 cm
